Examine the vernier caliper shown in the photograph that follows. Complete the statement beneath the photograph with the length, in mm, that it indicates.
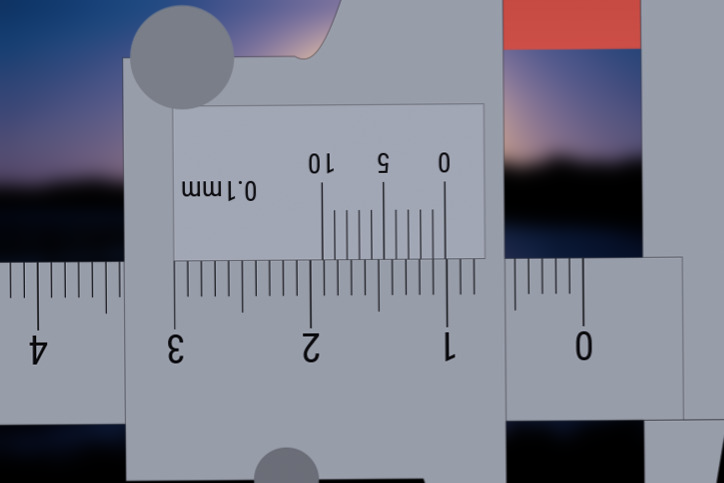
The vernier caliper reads 10.1 mm
